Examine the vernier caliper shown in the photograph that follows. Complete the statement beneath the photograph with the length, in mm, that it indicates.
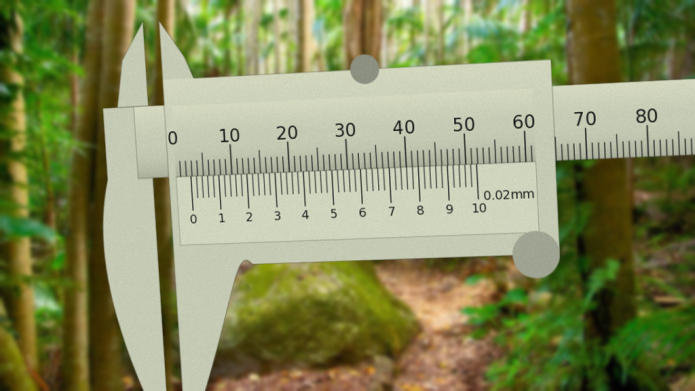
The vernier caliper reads 2.8 mm
